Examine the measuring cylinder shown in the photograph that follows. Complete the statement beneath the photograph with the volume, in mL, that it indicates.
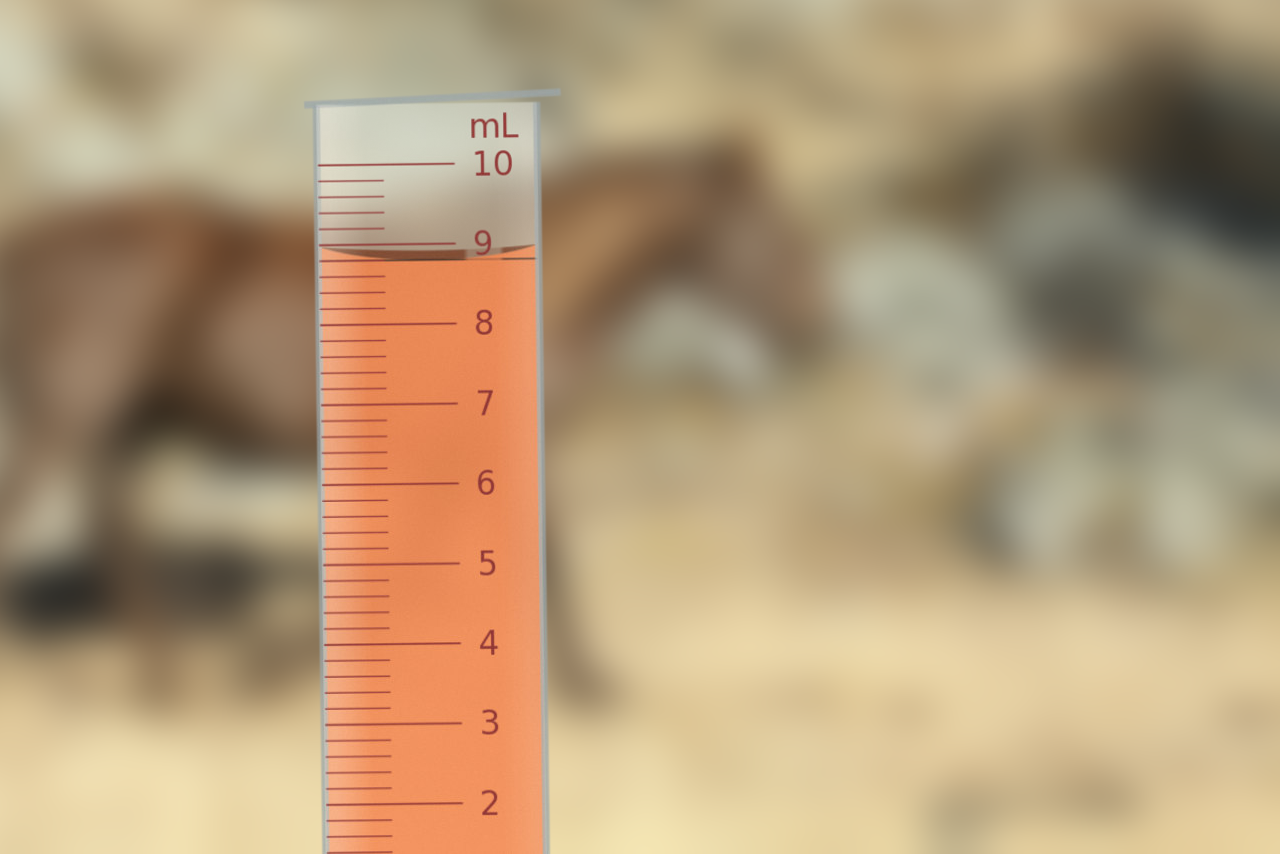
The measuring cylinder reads 8.8 mL
